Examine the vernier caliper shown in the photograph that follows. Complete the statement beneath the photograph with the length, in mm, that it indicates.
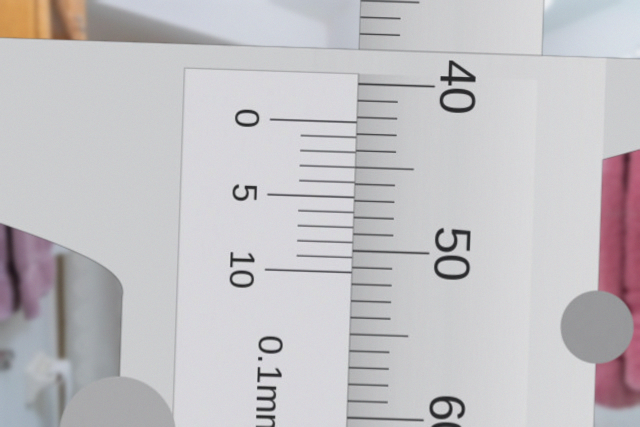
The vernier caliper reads 42.3 mm
